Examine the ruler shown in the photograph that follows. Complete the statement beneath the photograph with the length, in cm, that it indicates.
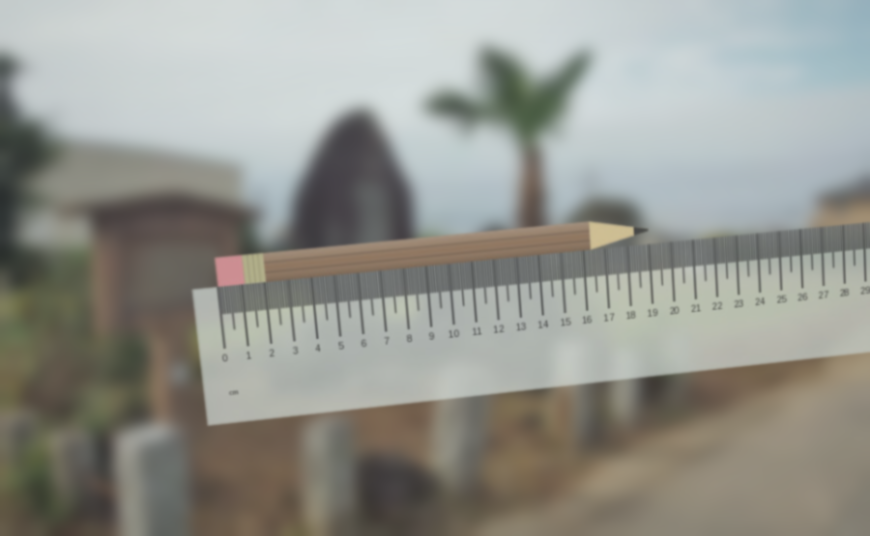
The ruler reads 19 cm
